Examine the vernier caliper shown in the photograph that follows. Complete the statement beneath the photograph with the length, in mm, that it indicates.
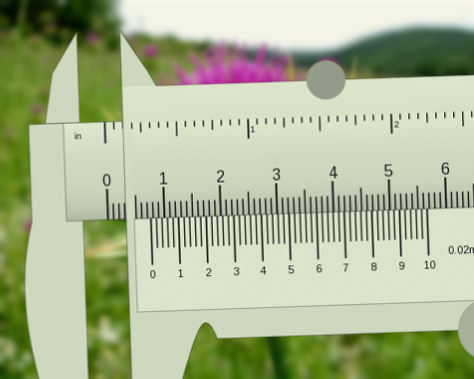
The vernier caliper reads 7.6 mm
